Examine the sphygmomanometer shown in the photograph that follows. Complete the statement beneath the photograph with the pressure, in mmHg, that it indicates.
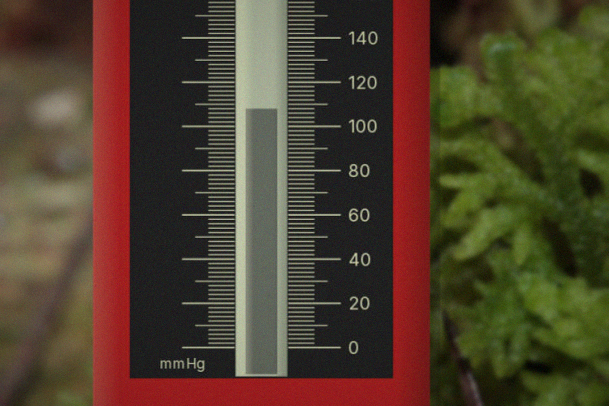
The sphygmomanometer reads 108 mmHg
